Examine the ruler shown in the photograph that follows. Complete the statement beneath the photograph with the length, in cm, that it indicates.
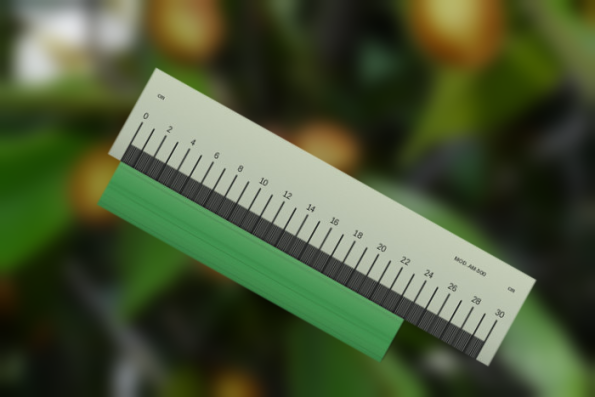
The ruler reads 24 cm
